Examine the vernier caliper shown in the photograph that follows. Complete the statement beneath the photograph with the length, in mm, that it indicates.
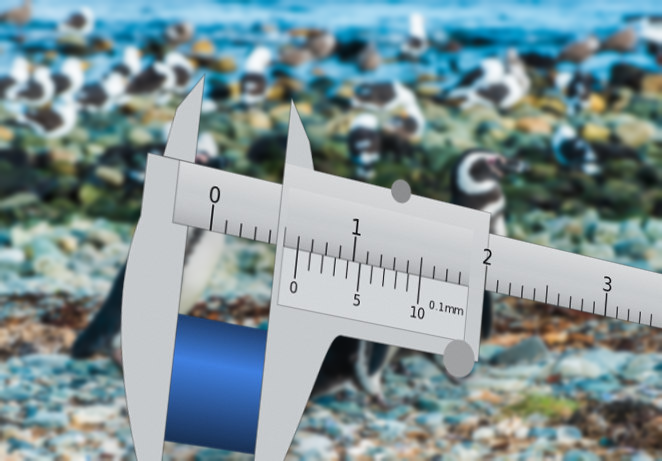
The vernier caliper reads 6.0 mm
